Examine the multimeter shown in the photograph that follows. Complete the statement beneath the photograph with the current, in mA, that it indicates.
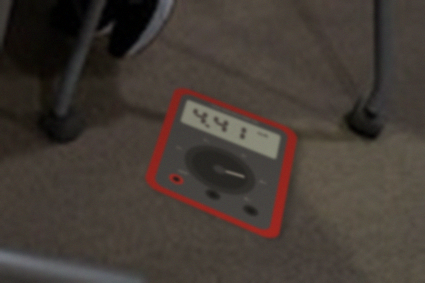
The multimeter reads 4.41 mA
